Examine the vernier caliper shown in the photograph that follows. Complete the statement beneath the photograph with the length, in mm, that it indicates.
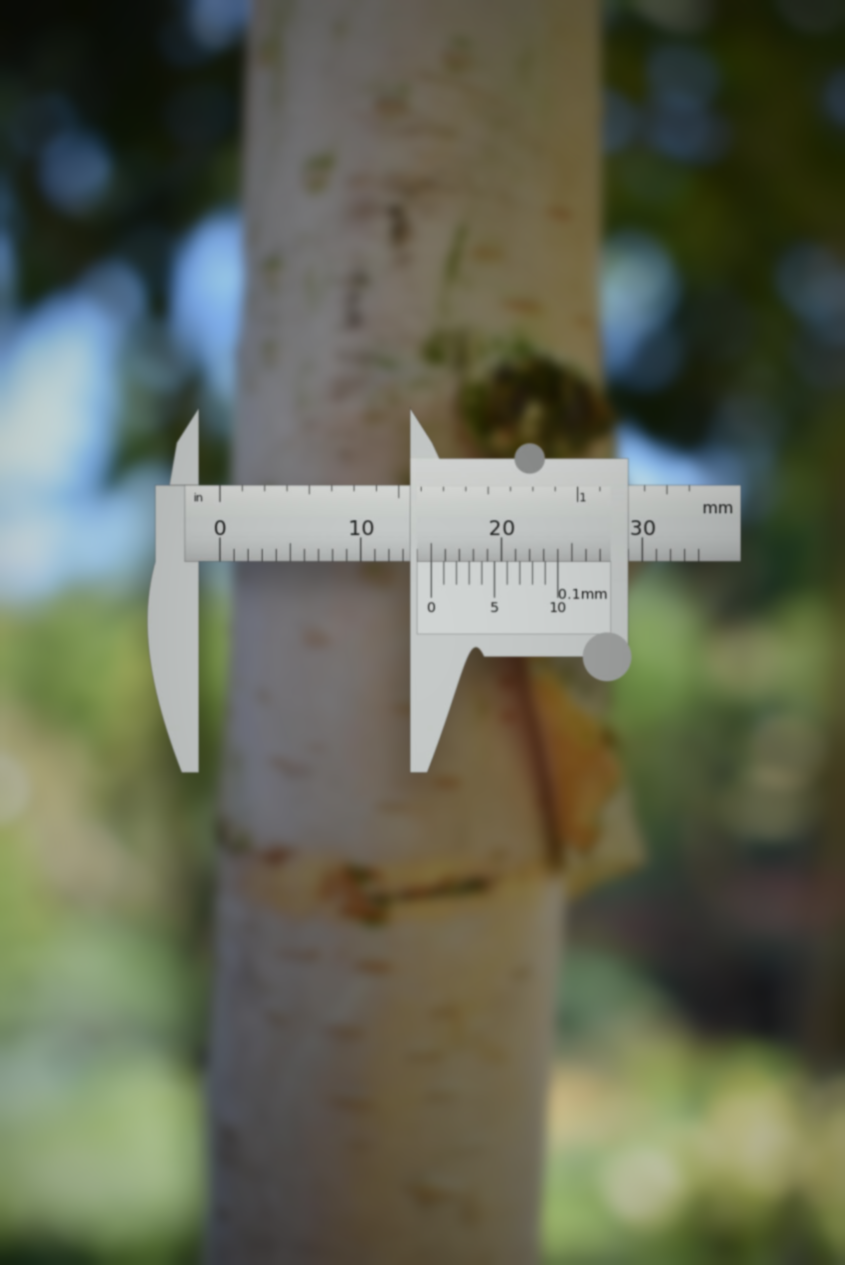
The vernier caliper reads 15.0 mm
